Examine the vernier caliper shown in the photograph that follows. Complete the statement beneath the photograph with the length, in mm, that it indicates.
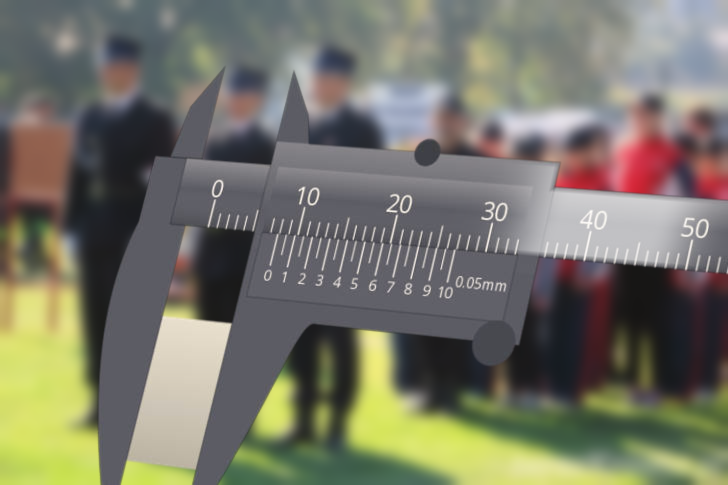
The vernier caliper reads 7.8 mm
